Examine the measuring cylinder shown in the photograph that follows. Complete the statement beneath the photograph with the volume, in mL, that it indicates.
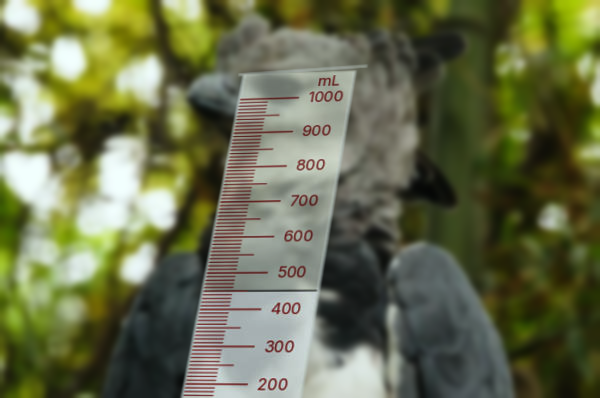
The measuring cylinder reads 450 mL
